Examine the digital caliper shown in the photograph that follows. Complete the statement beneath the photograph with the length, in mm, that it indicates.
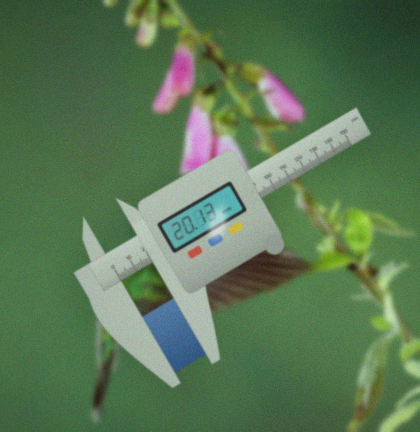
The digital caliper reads 20.13 mm
